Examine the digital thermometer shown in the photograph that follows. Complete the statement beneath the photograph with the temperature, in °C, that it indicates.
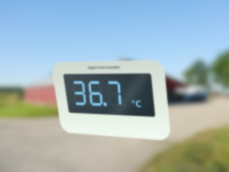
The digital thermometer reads 36.7 °C
